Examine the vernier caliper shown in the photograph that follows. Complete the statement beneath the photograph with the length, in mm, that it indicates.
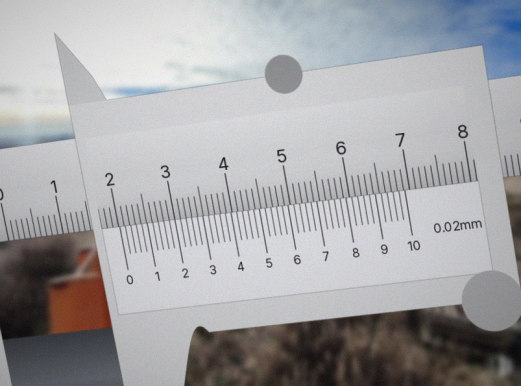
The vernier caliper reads 20.2 mm
